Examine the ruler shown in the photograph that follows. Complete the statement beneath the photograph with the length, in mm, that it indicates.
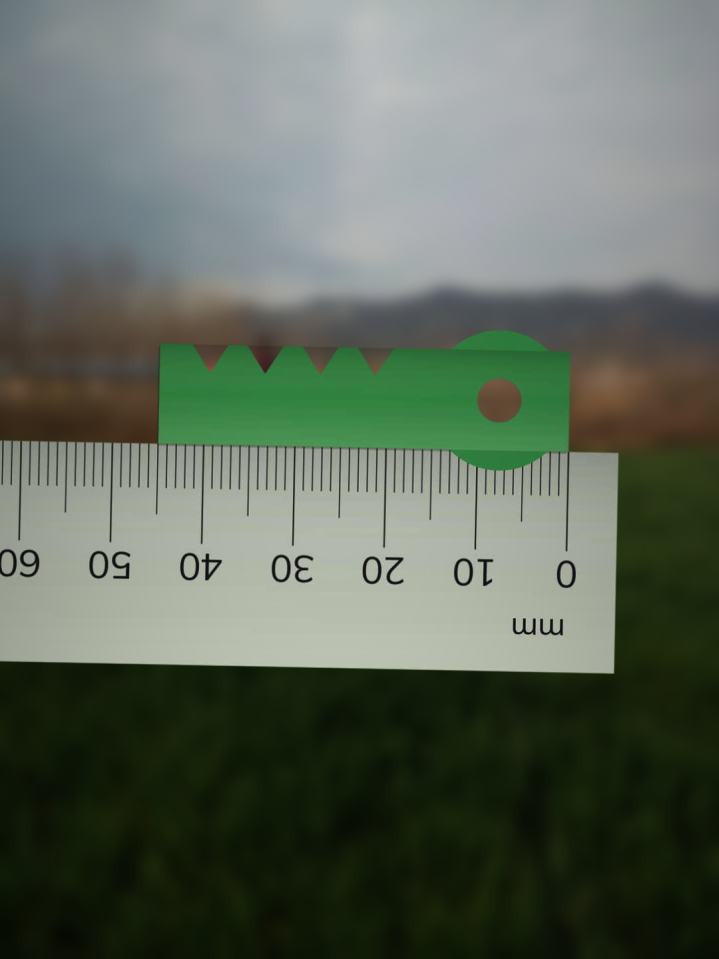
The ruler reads 45 mm
